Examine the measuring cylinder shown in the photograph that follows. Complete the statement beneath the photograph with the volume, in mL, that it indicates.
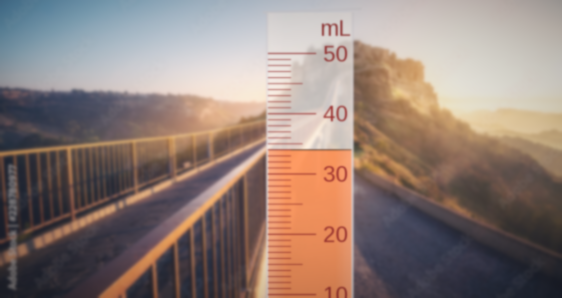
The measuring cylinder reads 34 mL
